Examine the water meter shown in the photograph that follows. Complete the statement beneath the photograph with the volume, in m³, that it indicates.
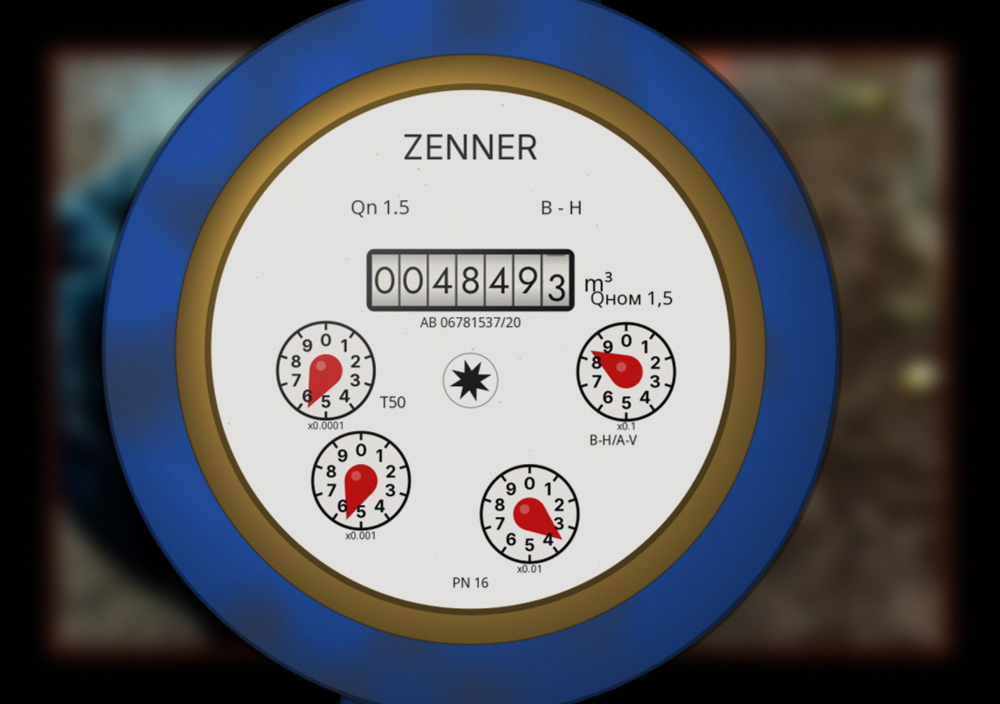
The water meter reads 48492.8355 m³
